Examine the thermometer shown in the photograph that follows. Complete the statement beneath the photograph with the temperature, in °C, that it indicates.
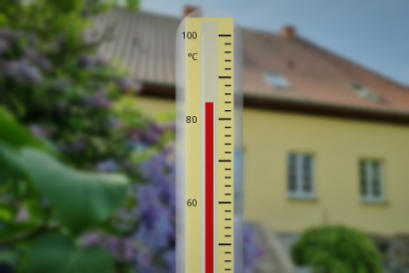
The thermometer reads 84 °C
